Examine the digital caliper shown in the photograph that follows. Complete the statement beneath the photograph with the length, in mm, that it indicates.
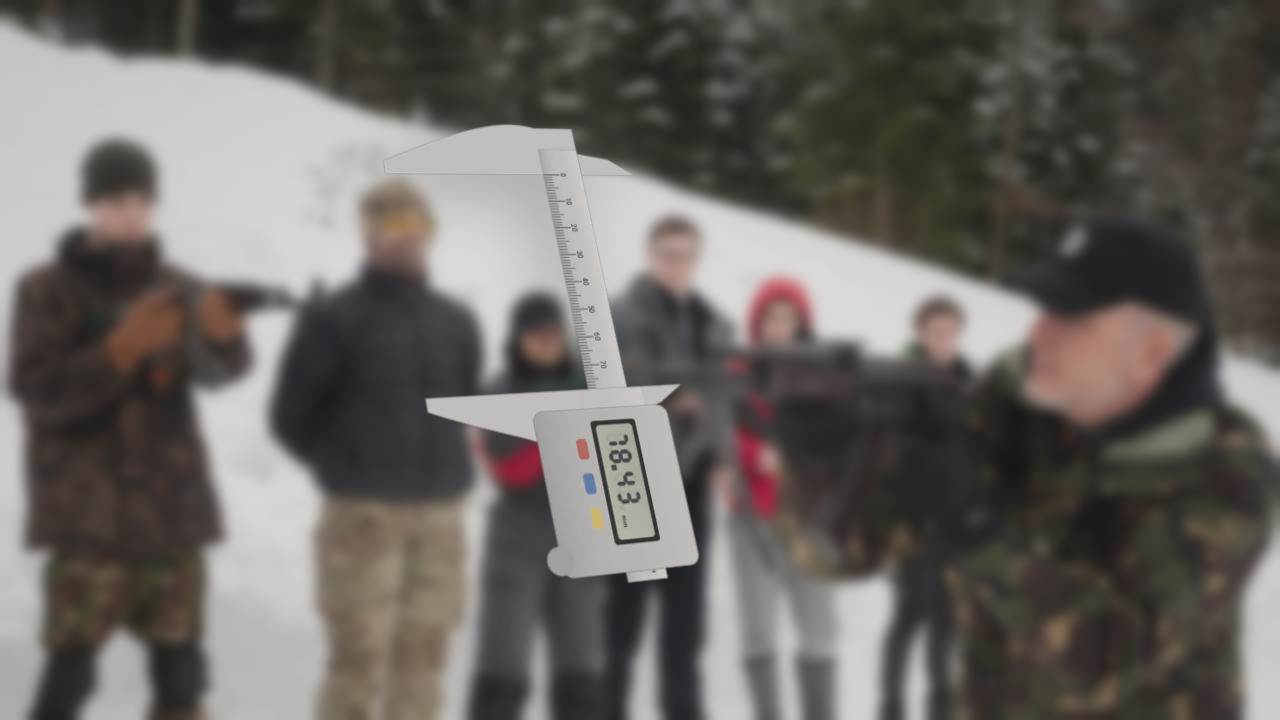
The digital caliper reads 78.43 mm
